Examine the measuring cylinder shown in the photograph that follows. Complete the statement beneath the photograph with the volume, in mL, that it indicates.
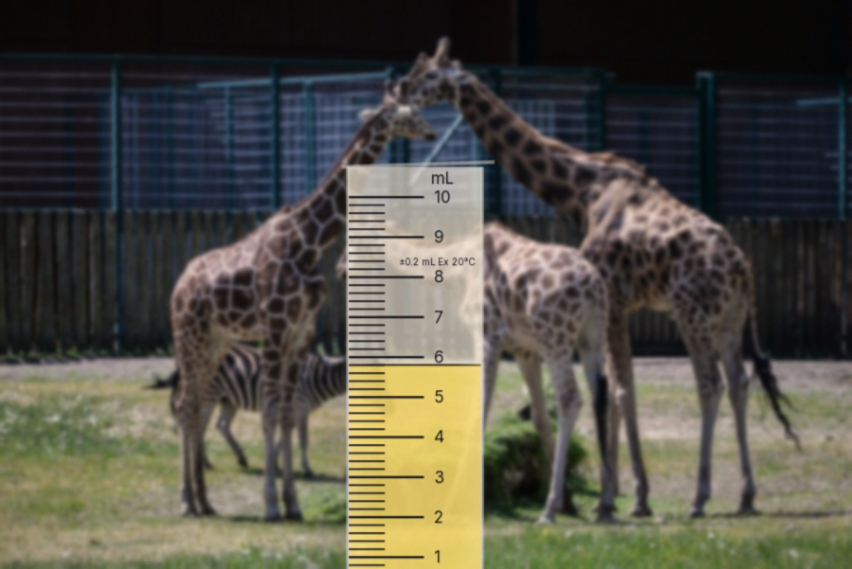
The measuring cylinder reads 5.8 mL
